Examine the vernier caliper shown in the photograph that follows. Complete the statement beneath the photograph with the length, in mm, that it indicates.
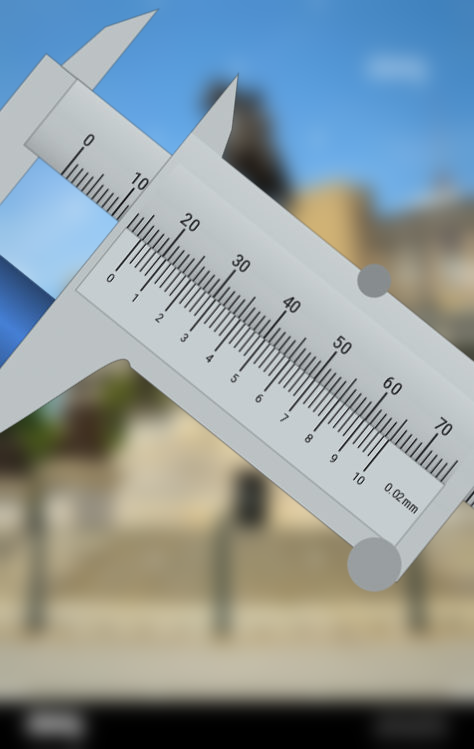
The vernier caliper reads 15.8 mm
